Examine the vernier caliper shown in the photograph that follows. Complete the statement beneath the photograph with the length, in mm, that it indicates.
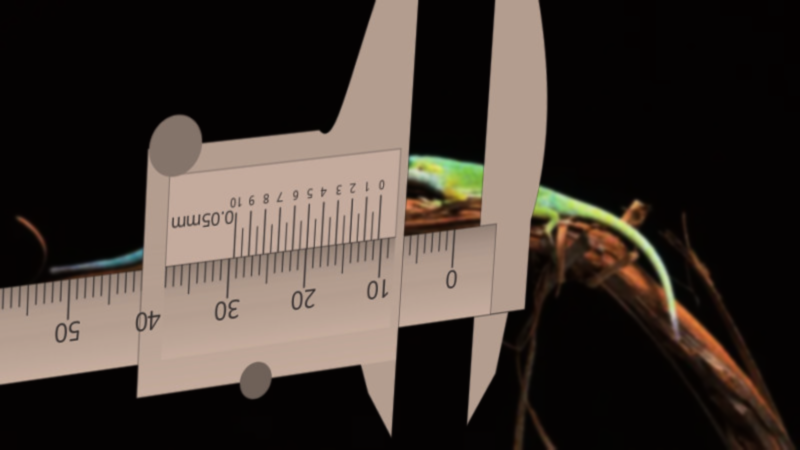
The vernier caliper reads 10.4 mm
